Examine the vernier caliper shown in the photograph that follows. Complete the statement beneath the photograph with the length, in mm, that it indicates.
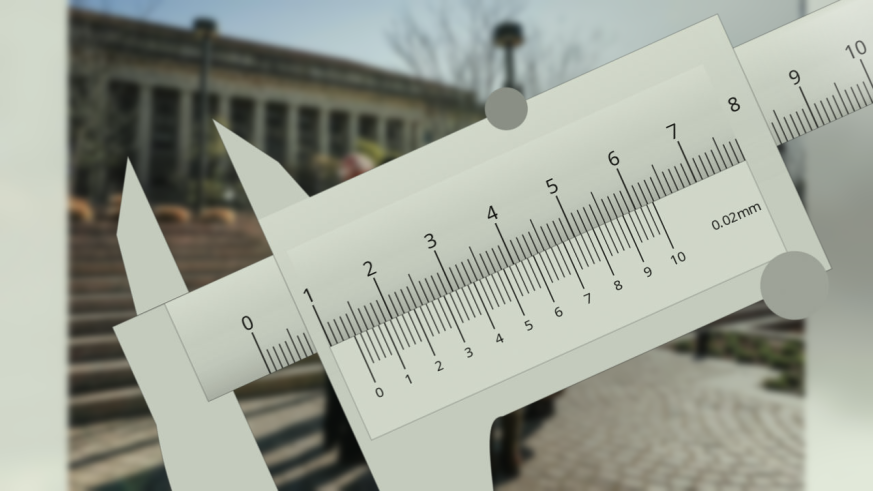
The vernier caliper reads 13.8 mm
